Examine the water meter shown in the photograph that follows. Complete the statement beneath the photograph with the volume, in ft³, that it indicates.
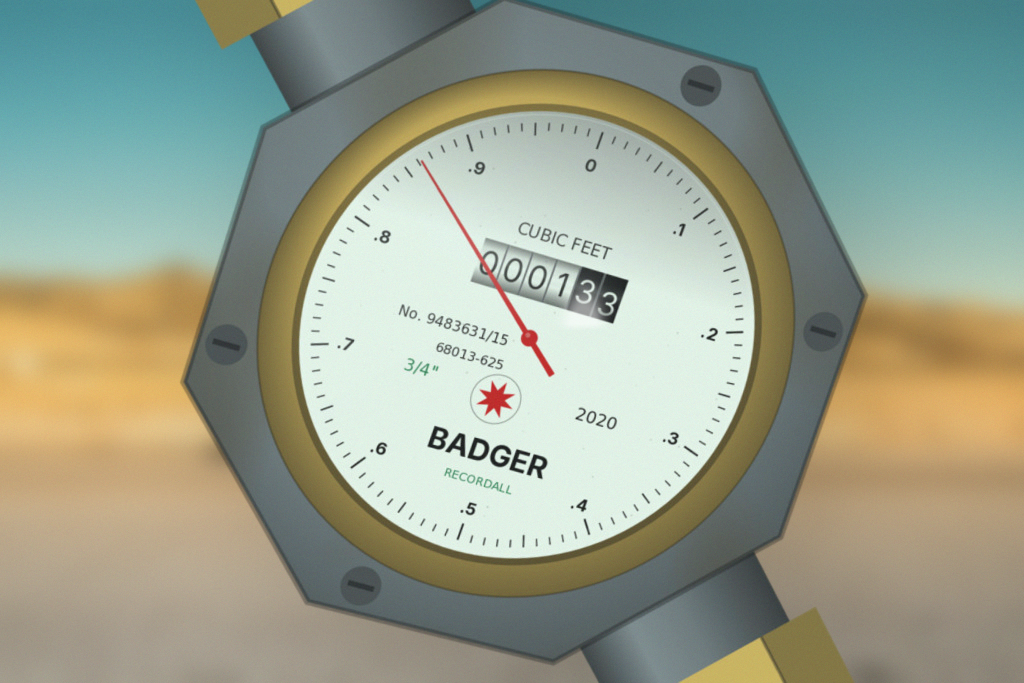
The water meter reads 132.86 ft³
